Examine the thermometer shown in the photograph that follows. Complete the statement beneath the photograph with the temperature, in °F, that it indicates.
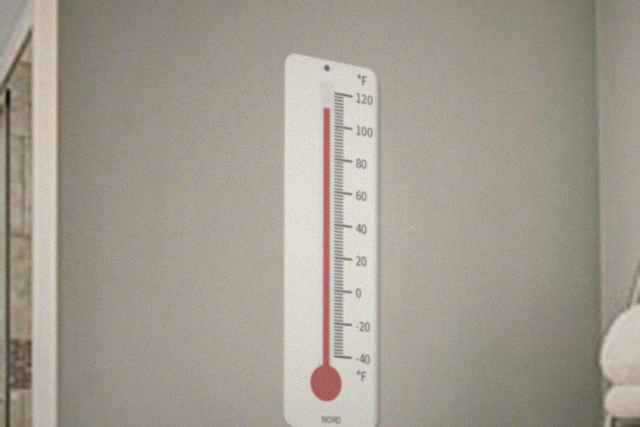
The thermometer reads 110 °F
